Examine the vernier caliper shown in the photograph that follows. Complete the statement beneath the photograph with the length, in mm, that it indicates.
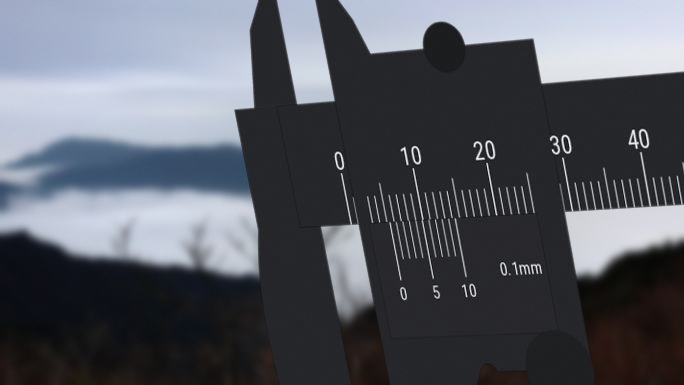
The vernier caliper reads 5.4 mm
